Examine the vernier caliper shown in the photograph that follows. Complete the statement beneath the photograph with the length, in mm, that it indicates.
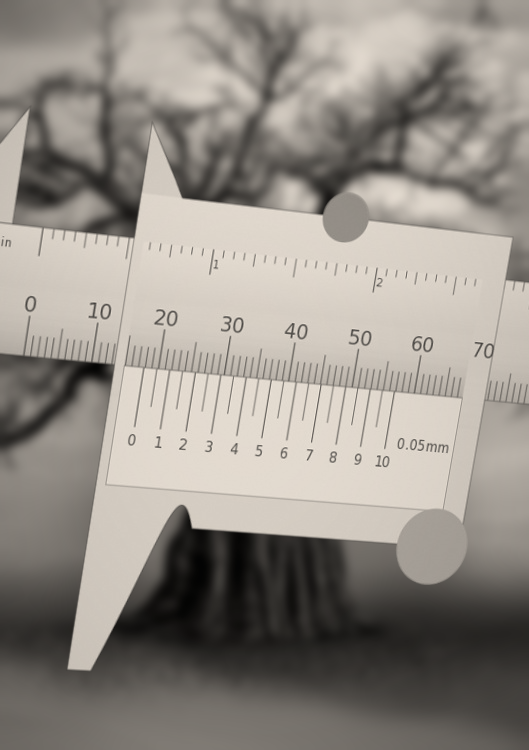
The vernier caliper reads 17.8 mm
